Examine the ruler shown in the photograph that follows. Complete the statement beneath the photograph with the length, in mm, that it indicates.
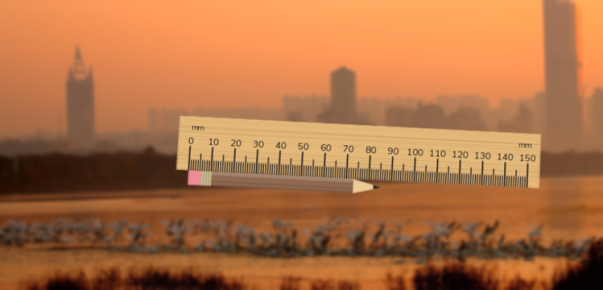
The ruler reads 85 mm
